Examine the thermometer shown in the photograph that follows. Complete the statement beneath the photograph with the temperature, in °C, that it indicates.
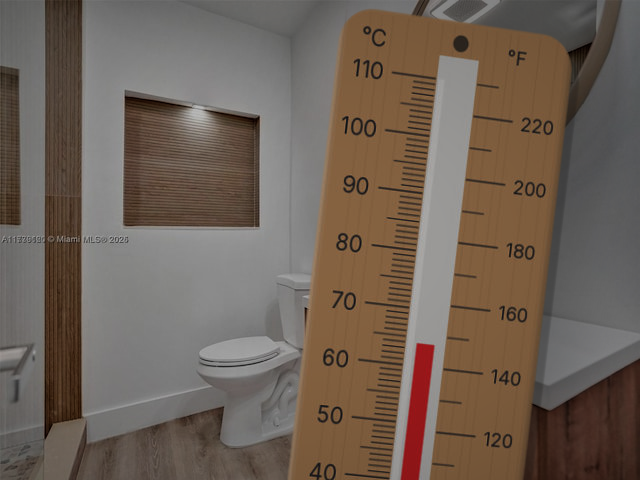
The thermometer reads 64 °C
